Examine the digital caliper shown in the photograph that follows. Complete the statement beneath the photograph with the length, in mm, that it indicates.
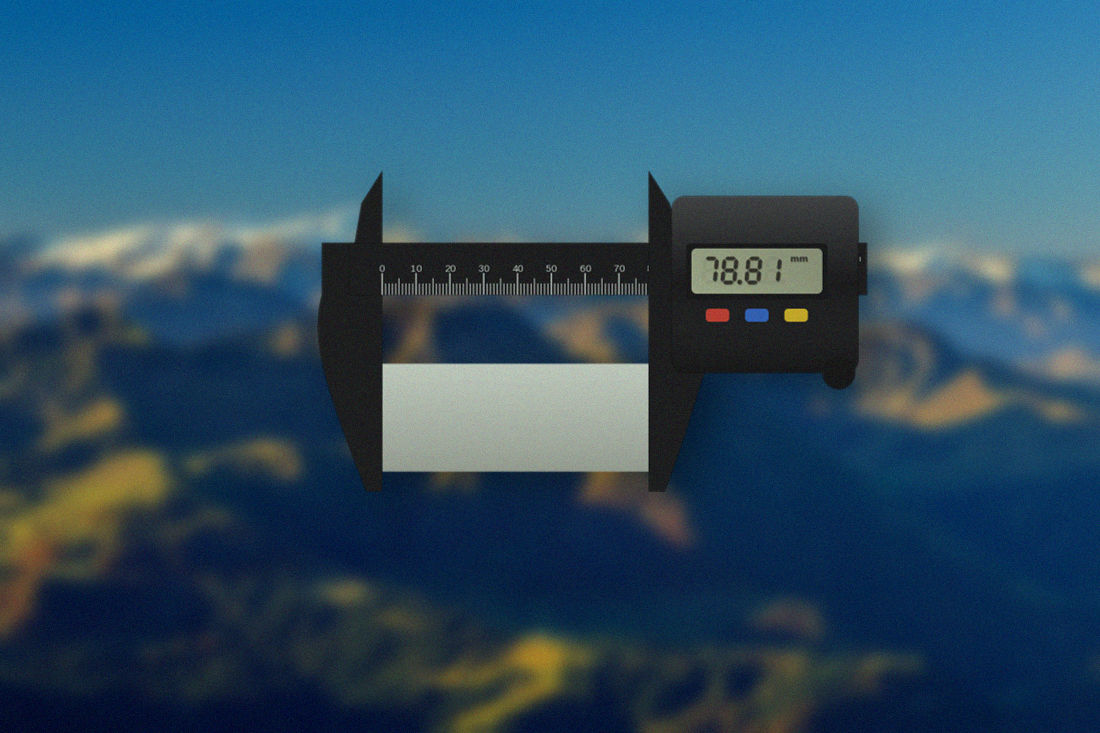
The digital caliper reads 78.81 mm
